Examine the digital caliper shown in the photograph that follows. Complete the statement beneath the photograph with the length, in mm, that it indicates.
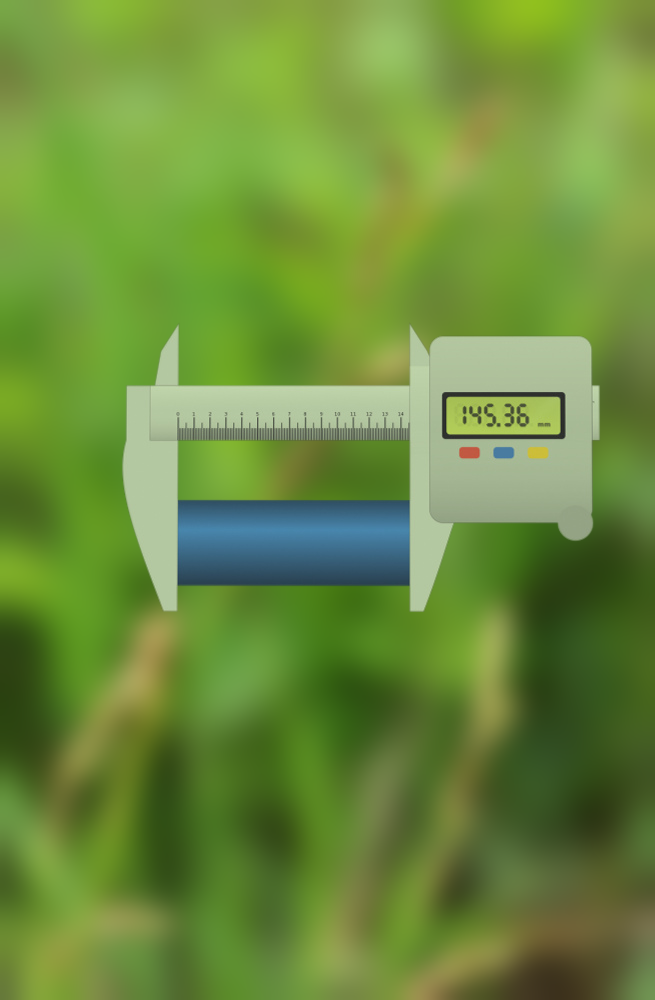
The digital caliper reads 145.36 mm
